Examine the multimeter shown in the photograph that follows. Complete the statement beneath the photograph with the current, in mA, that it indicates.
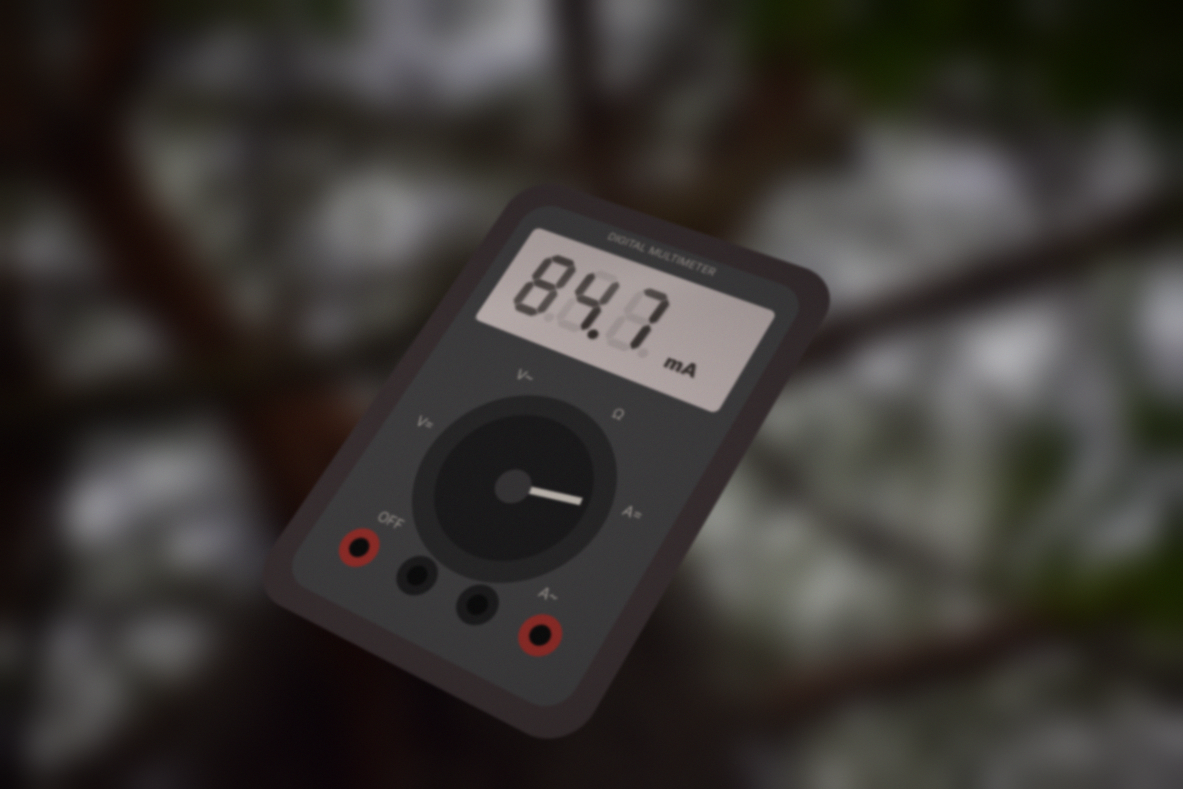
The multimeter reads 84.7 mA
